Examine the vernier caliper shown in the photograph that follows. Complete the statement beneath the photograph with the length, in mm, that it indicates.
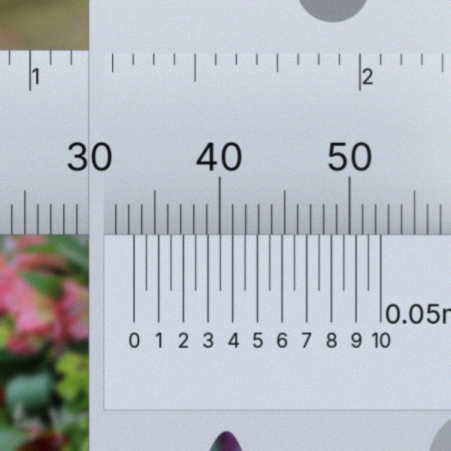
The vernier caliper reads 33.4 mm
